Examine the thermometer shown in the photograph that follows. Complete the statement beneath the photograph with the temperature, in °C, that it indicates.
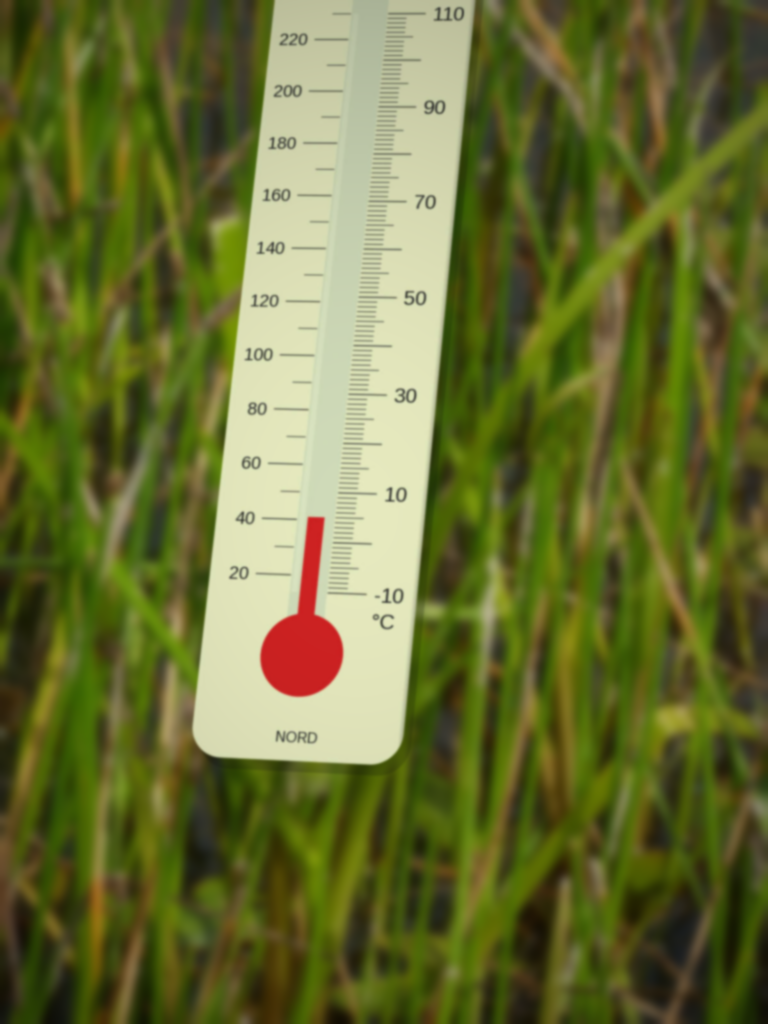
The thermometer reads 5 °C
